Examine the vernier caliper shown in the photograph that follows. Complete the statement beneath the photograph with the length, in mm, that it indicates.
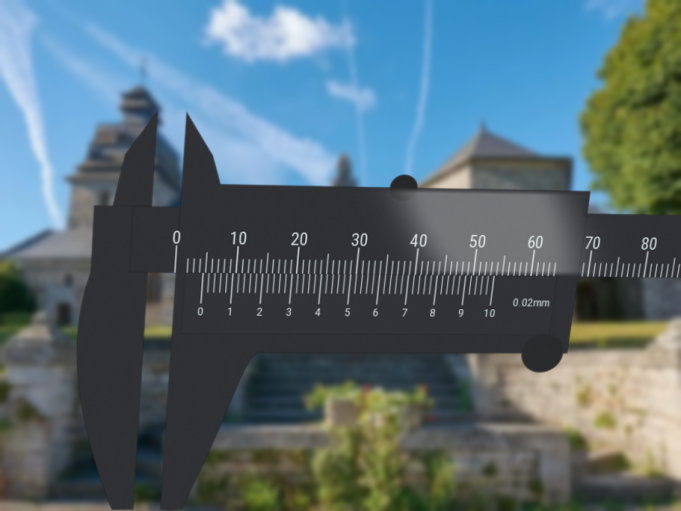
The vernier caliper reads 4.6 mm
